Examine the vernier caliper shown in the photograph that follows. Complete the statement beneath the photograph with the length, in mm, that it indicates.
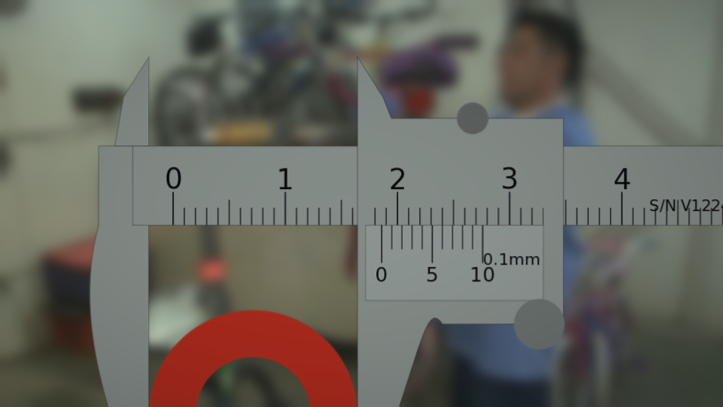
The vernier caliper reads 18.6 mm
